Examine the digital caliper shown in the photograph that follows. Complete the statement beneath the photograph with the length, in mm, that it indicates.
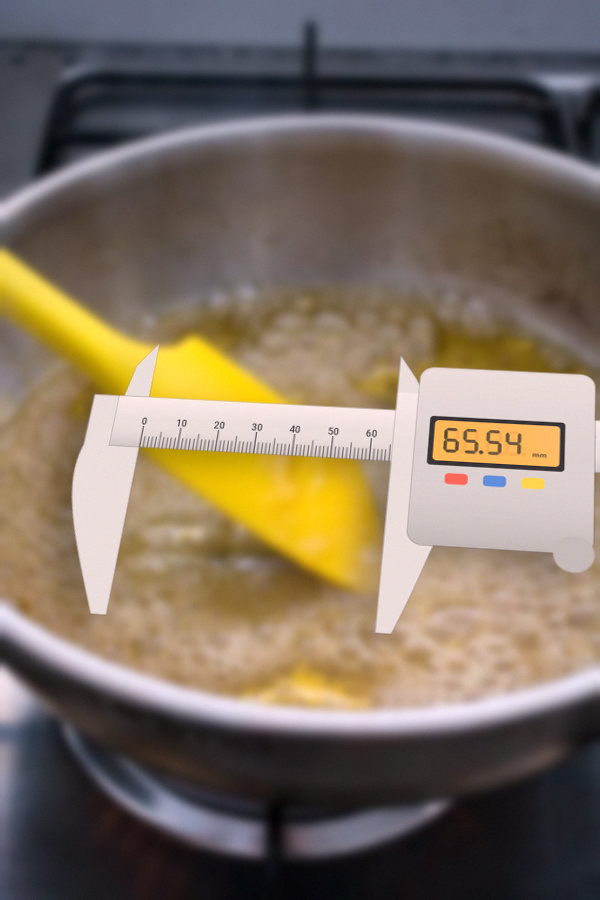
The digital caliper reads 65.54 mm
